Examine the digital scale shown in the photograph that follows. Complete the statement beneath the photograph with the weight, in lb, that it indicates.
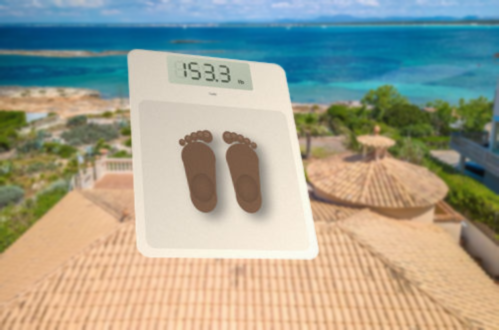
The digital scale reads 153.3 lb
